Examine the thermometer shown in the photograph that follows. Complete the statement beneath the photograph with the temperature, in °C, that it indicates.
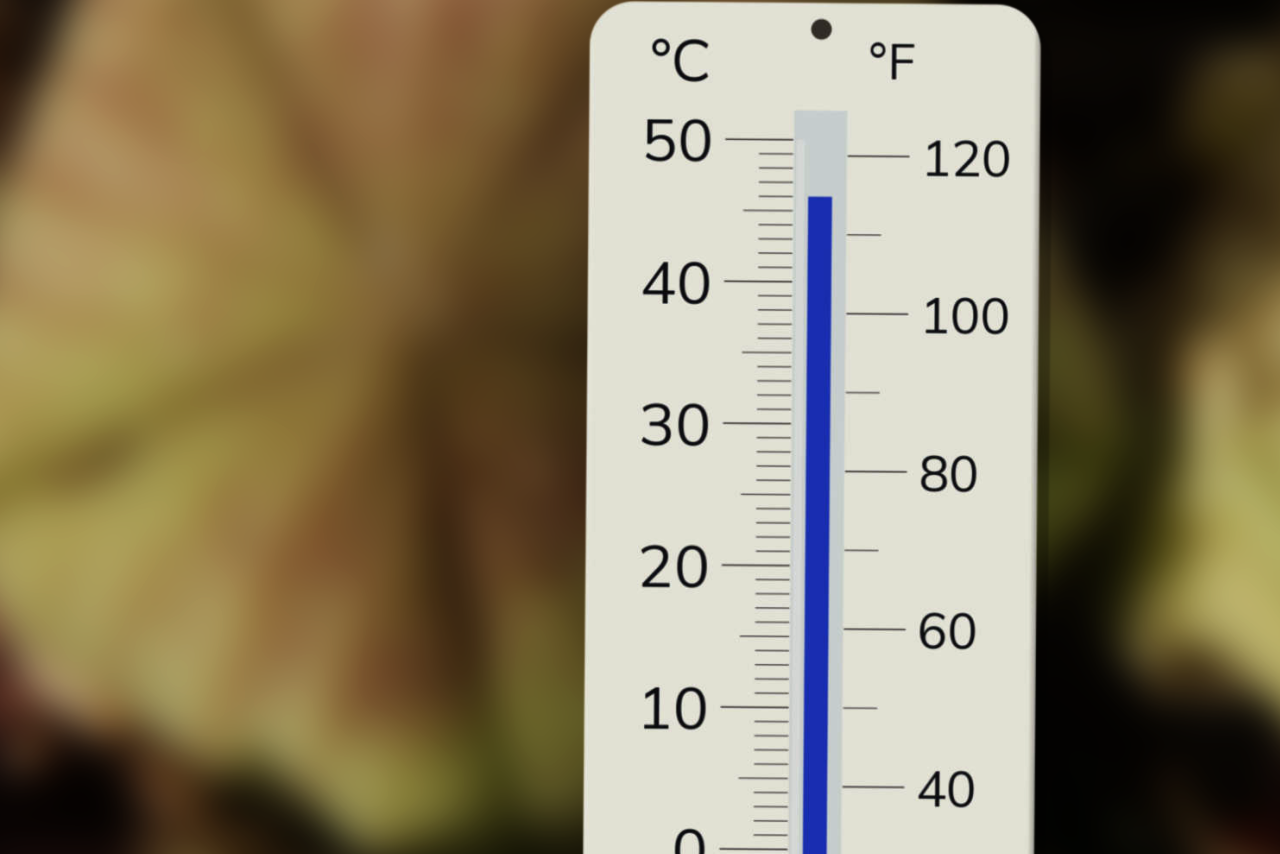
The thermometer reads 46 °C
